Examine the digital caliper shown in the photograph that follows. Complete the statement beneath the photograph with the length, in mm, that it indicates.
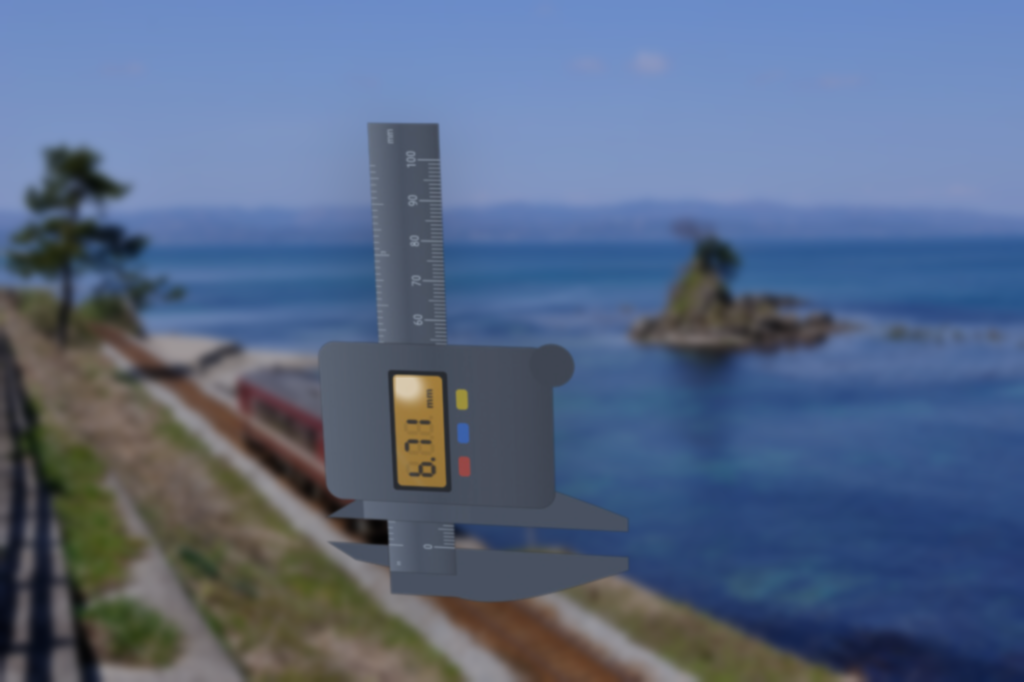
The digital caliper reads 6.71 mm
